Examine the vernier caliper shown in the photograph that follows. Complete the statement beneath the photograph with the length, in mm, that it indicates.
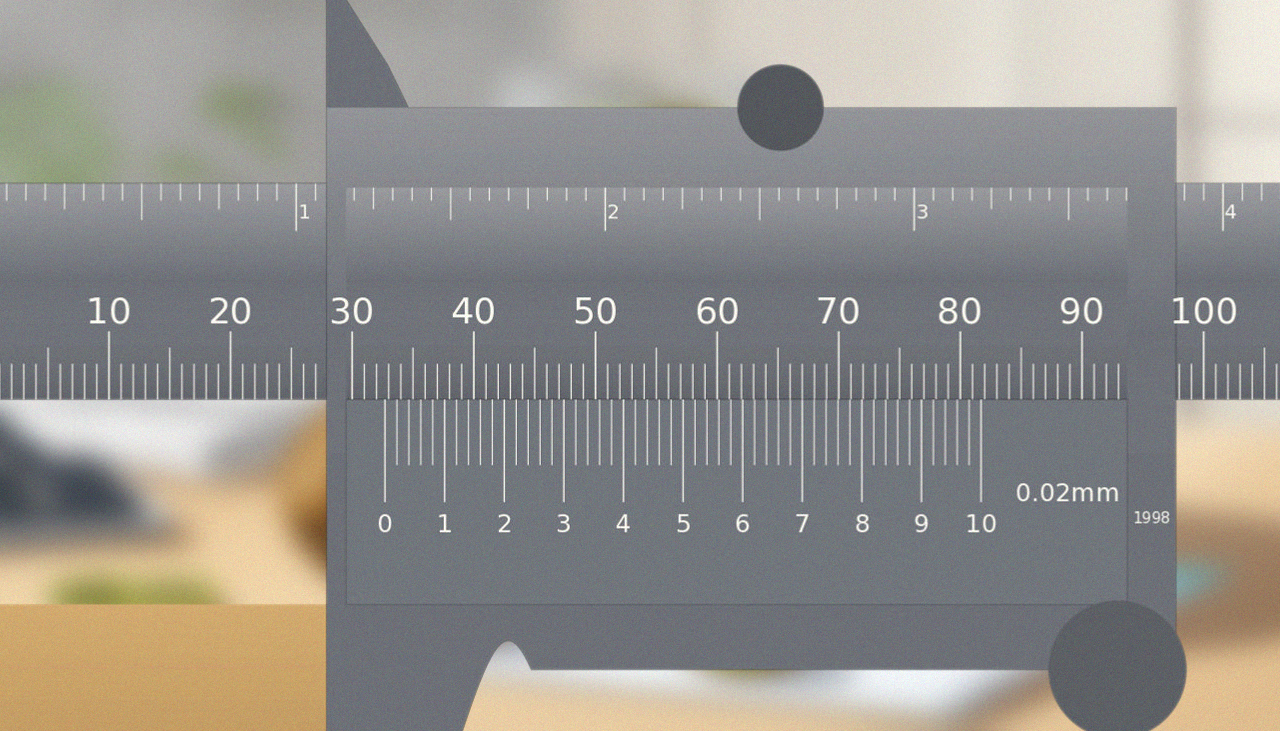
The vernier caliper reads 32.7 mm
